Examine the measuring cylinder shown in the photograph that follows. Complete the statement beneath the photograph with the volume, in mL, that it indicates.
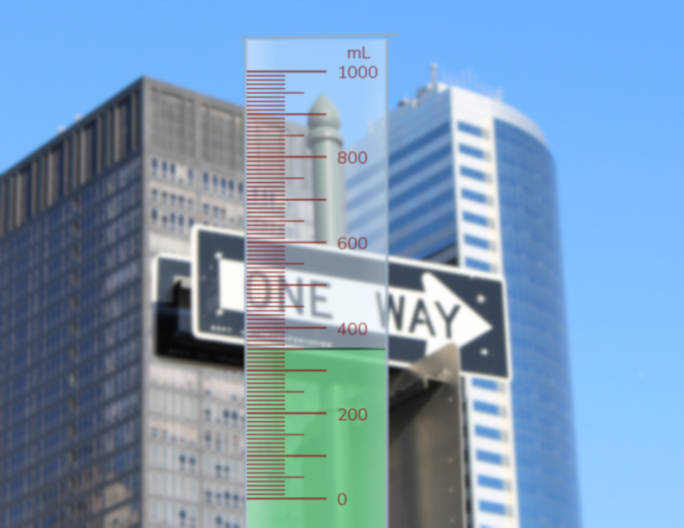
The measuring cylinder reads 350 mL
